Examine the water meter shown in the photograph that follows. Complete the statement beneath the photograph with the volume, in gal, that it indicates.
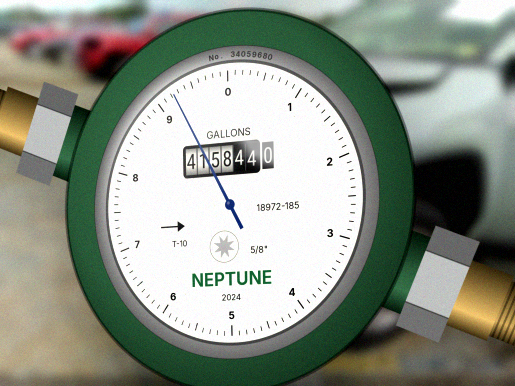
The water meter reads 4158439.2 gal
